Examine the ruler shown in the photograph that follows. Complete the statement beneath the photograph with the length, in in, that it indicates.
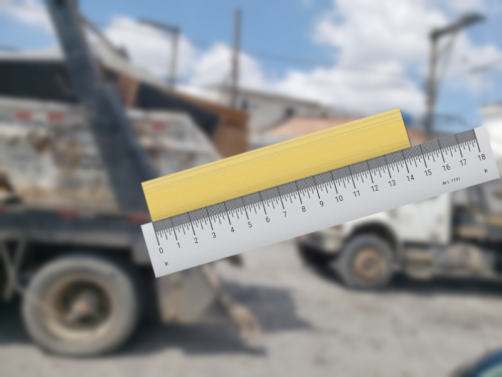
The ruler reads 14.5 in
